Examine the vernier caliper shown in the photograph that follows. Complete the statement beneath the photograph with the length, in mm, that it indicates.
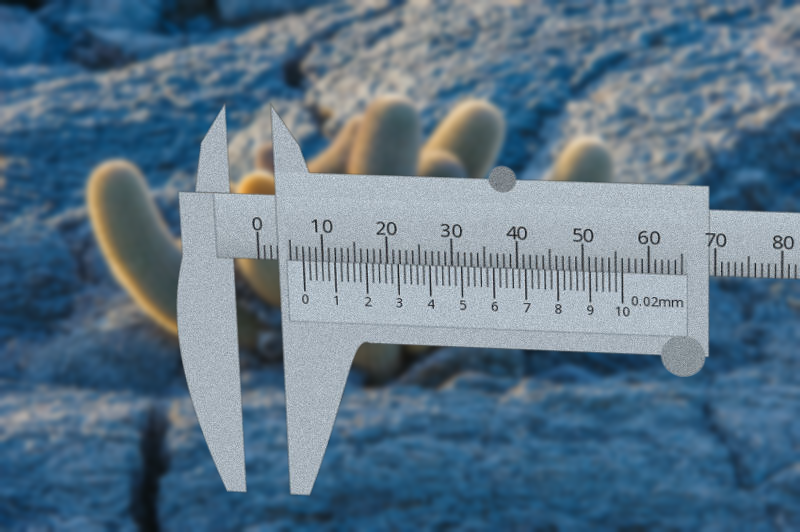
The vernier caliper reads 7.0 mm
